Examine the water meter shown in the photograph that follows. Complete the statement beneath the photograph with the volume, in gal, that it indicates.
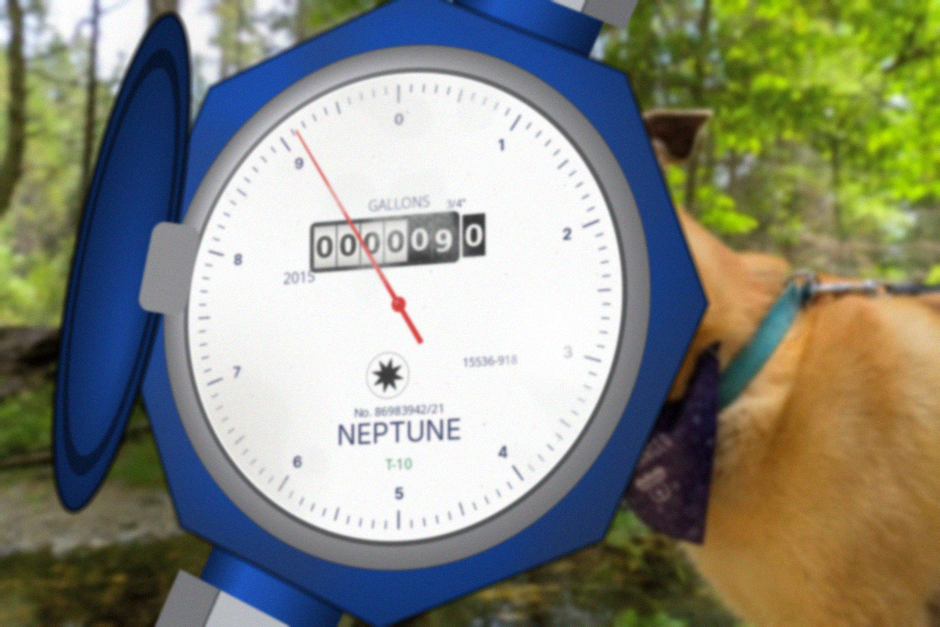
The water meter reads 89.1 gal
